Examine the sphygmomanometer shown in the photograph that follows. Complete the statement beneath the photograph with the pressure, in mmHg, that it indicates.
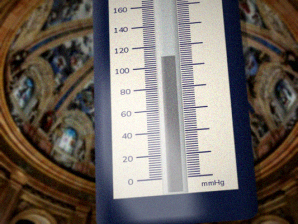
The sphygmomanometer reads 110 mmHg
